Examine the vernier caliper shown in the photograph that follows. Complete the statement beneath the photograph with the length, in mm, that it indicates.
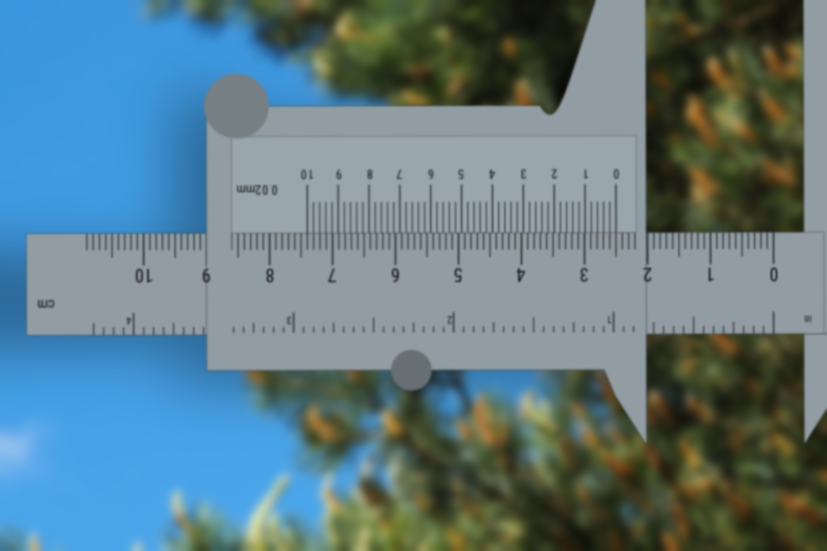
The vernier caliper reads 25.0 mm
